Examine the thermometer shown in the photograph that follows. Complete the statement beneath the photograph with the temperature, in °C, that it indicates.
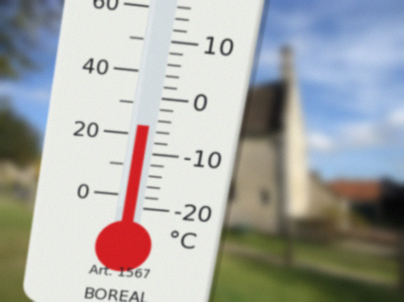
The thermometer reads -5 °C
